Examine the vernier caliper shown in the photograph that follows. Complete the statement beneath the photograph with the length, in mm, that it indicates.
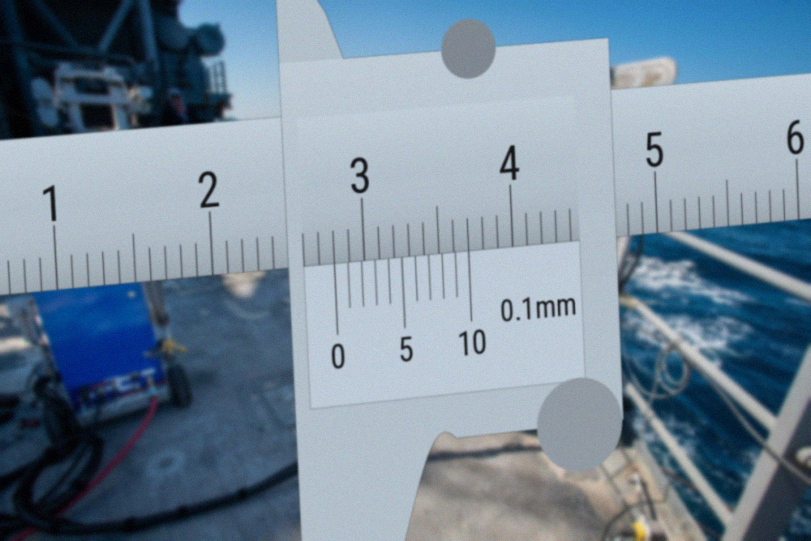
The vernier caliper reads 28.0 mm
